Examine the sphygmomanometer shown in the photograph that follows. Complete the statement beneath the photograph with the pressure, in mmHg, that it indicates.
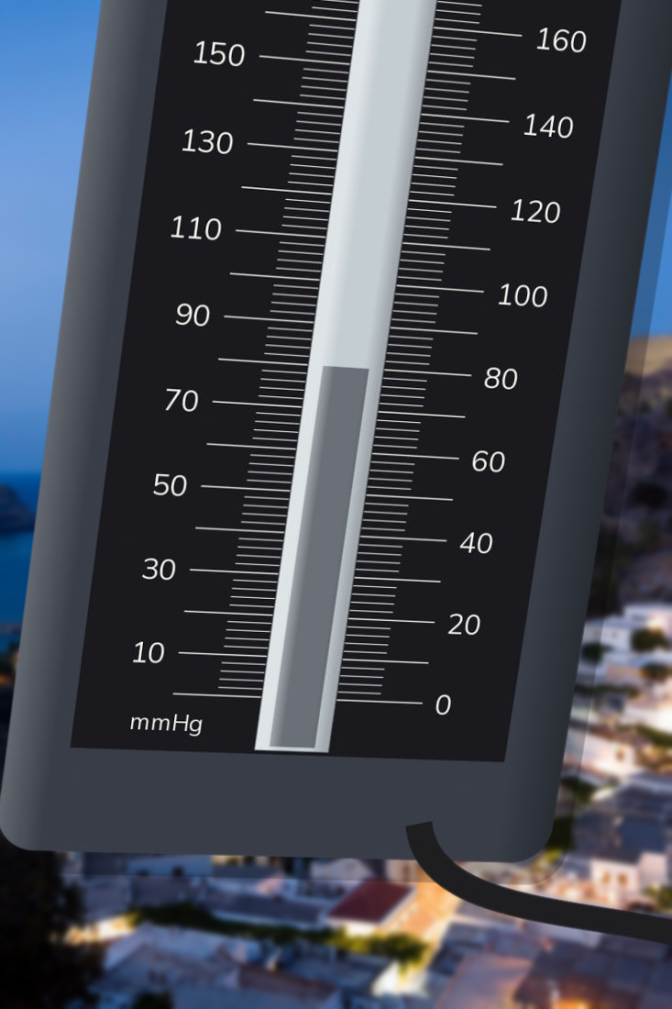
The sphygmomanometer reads 80 mmHg
